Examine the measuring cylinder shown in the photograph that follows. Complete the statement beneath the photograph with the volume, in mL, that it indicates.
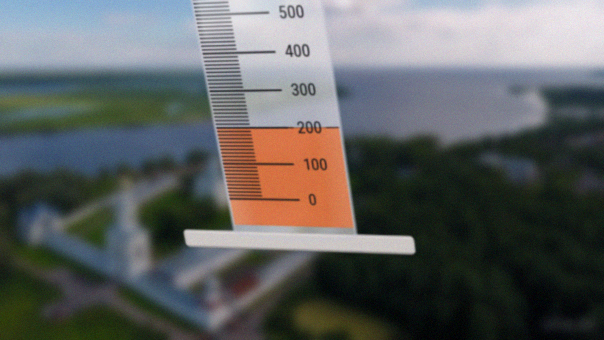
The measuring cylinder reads 200 mL
